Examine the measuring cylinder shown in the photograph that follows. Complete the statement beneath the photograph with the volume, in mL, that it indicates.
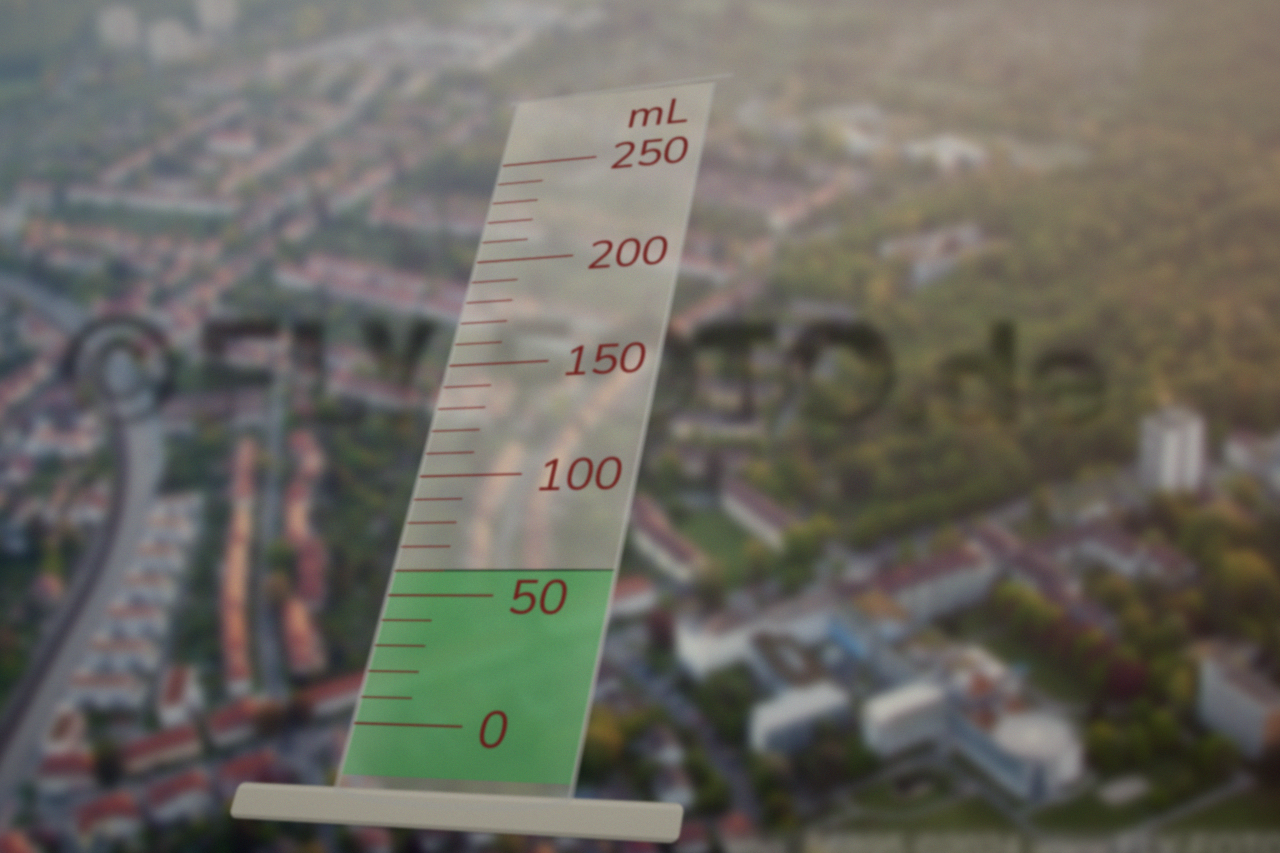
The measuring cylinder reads 60 mL
